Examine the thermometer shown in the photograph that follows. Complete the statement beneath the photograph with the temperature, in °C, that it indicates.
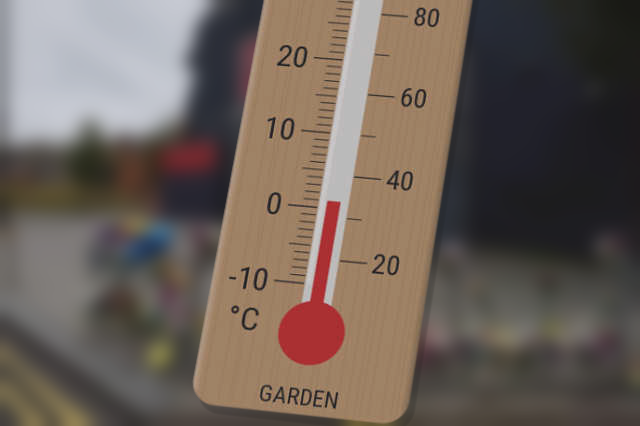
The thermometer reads 1 °C
